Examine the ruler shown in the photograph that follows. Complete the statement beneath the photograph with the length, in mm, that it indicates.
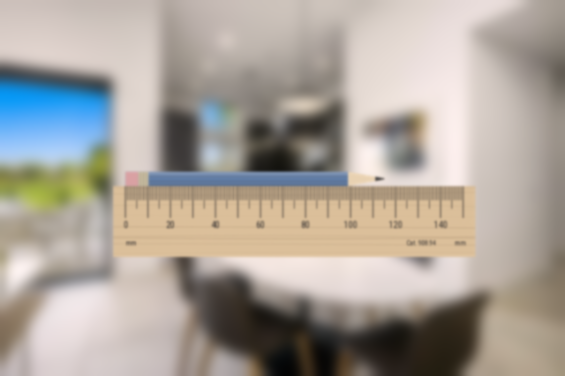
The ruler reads 115 mm
